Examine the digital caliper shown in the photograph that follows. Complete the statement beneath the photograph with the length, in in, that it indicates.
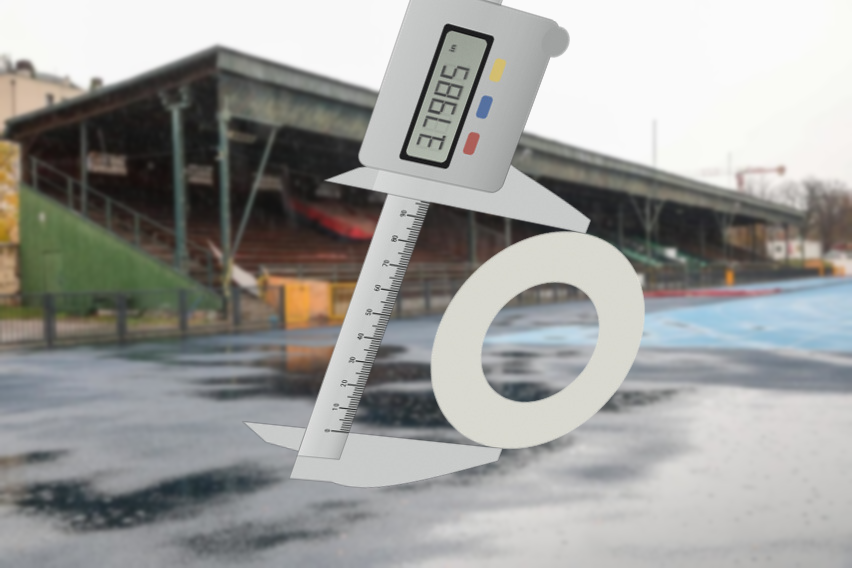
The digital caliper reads 3.7985 in
